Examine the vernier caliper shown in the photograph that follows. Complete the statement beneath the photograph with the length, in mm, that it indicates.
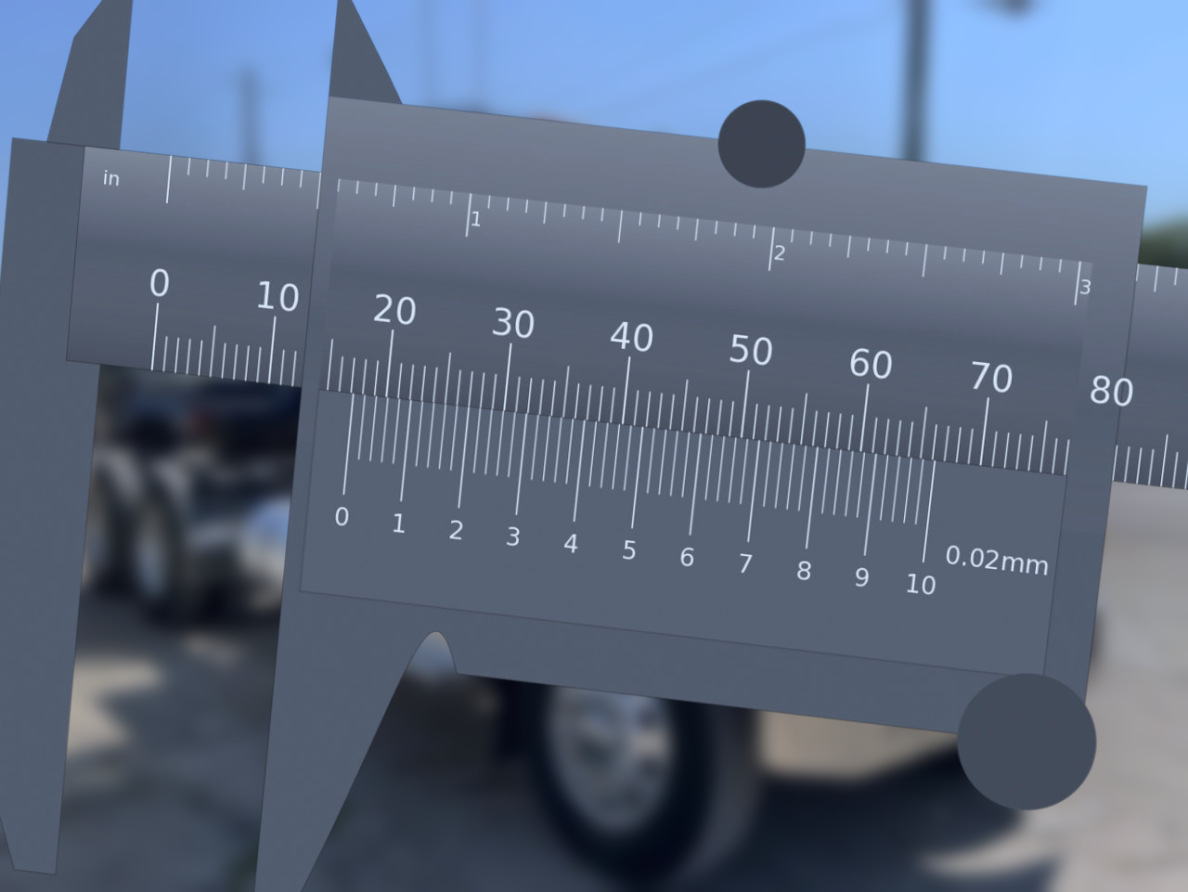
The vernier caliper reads 17.2 mm
